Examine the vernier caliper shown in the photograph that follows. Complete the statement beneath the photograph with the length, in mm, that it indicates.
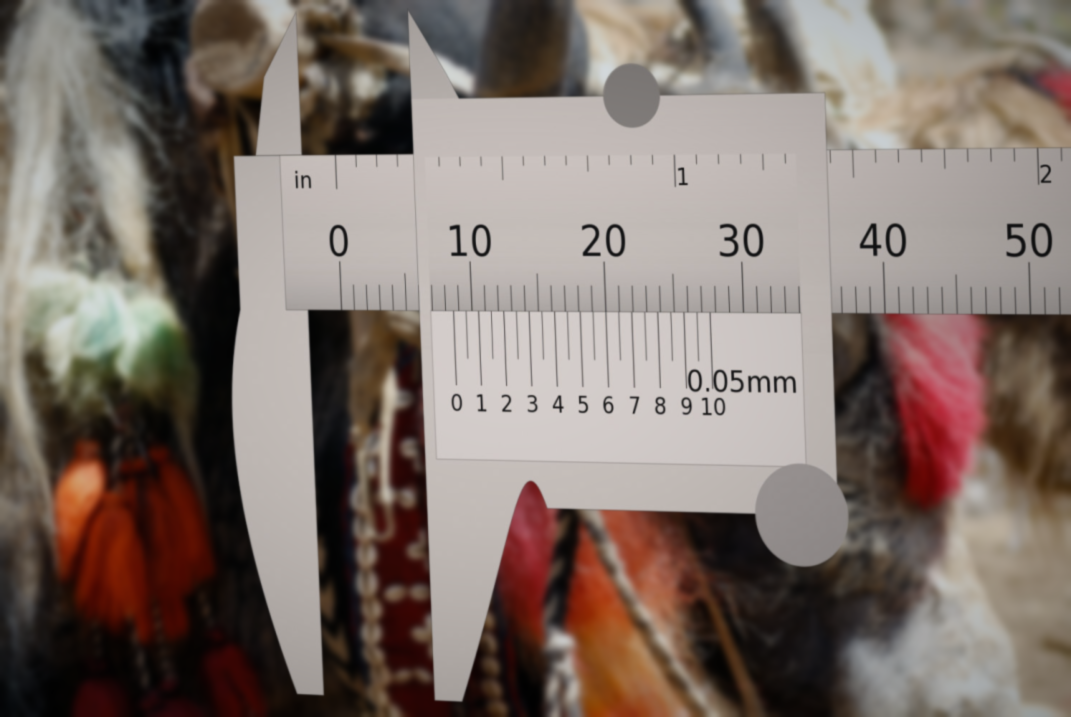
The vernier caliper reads 8.6 mm
